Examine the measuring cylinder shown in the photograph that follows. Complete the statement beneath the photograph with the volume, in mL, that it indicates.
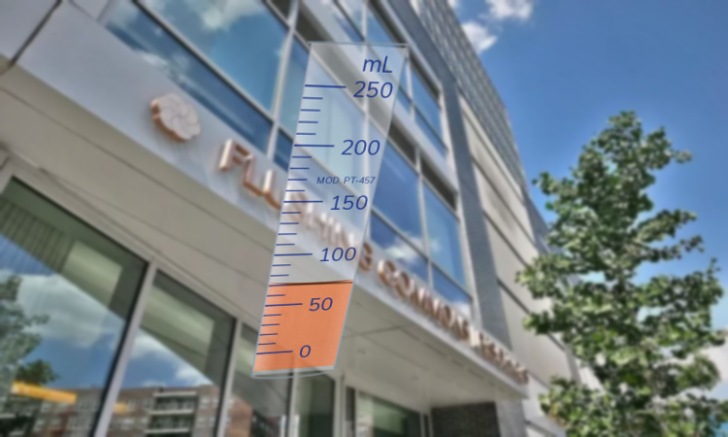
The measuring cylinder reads 70 mL
